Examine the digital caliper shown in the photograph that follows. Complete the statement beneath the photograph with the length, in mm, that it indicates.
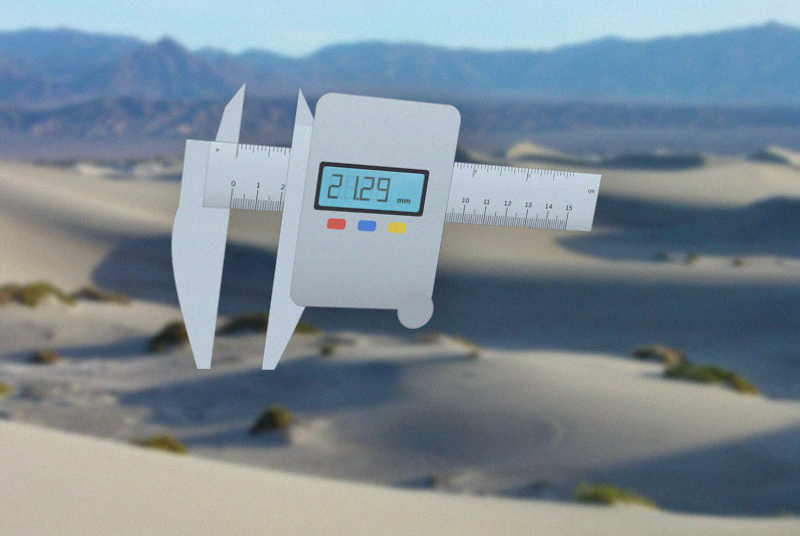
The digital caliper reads 21.29 mm
